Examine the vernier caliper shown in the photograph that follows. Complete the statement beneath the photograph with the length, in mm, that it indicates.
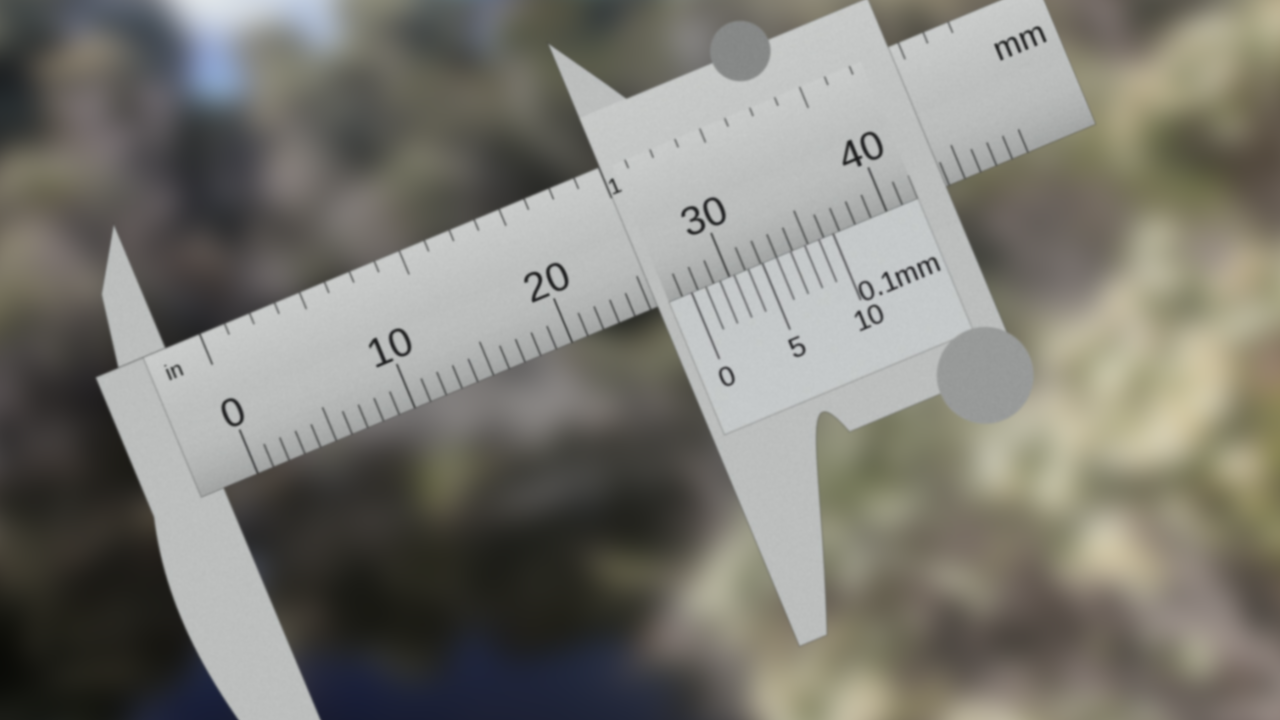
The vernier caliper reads 27.6 mm
